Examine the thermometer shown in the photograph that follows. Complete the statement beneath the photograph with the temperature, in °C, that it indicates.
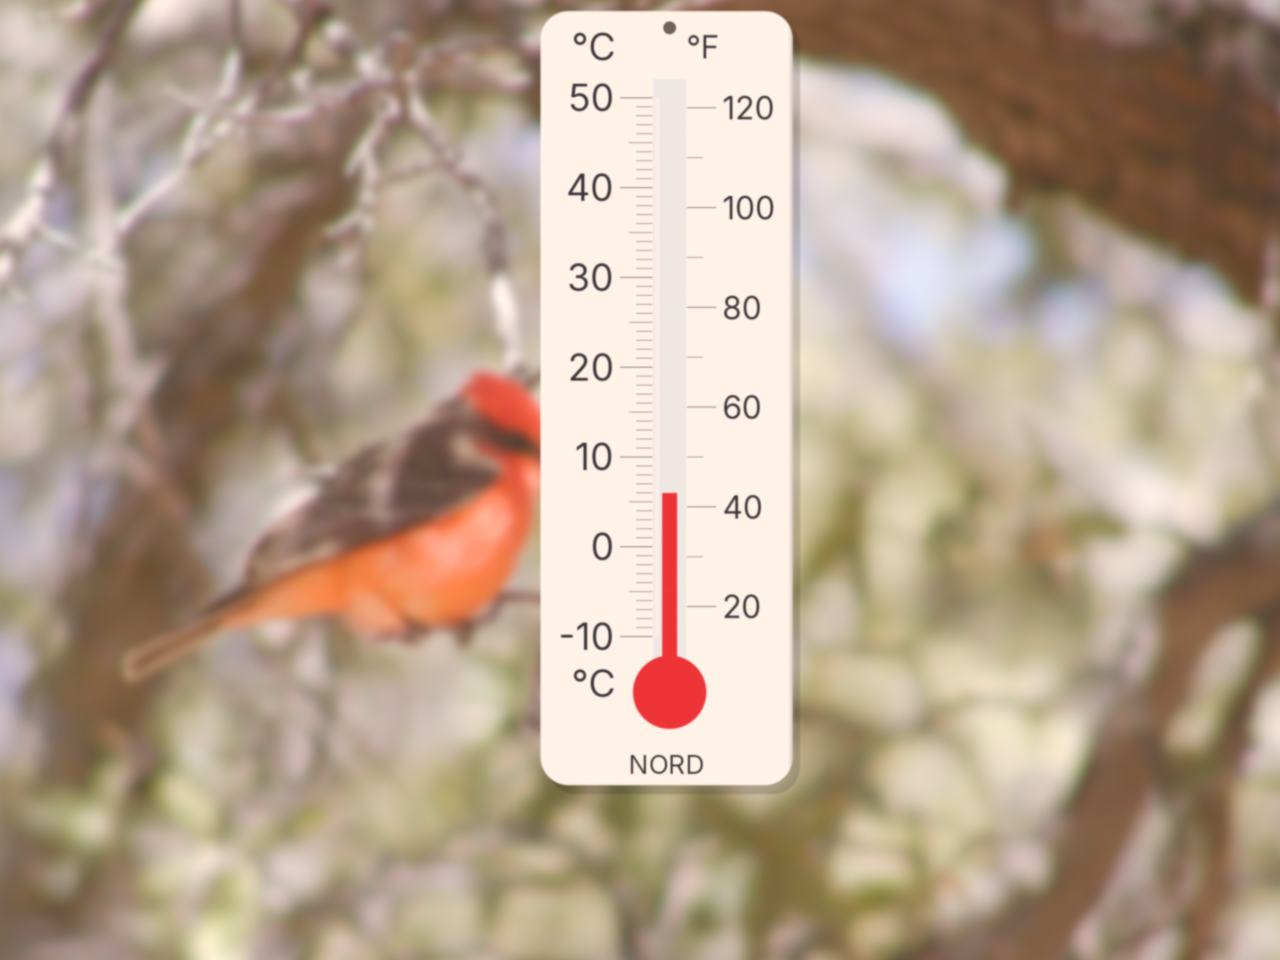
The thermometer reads 6 °C
